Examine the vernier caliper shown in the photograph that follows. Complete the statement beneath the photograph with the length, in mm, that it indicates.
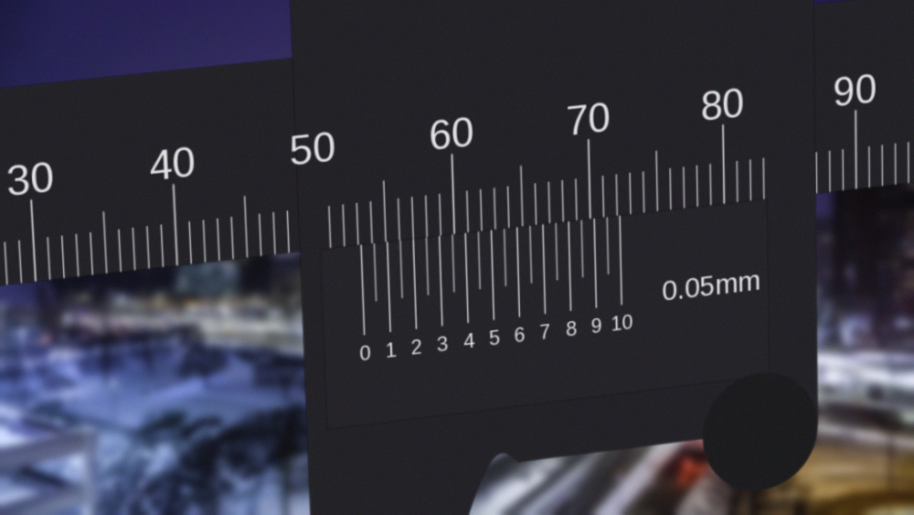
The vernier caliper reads 53.2 mm
